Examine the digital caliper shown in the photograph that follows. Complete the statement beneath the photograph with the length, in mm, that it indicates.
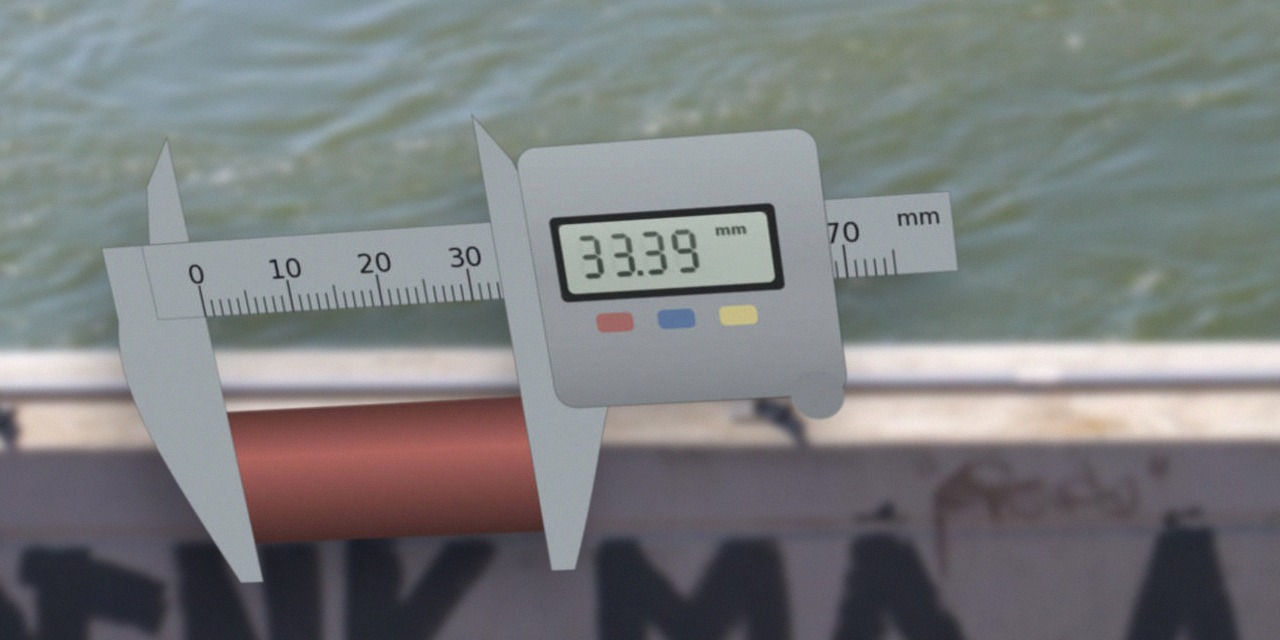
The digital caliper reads 33.39 mm
